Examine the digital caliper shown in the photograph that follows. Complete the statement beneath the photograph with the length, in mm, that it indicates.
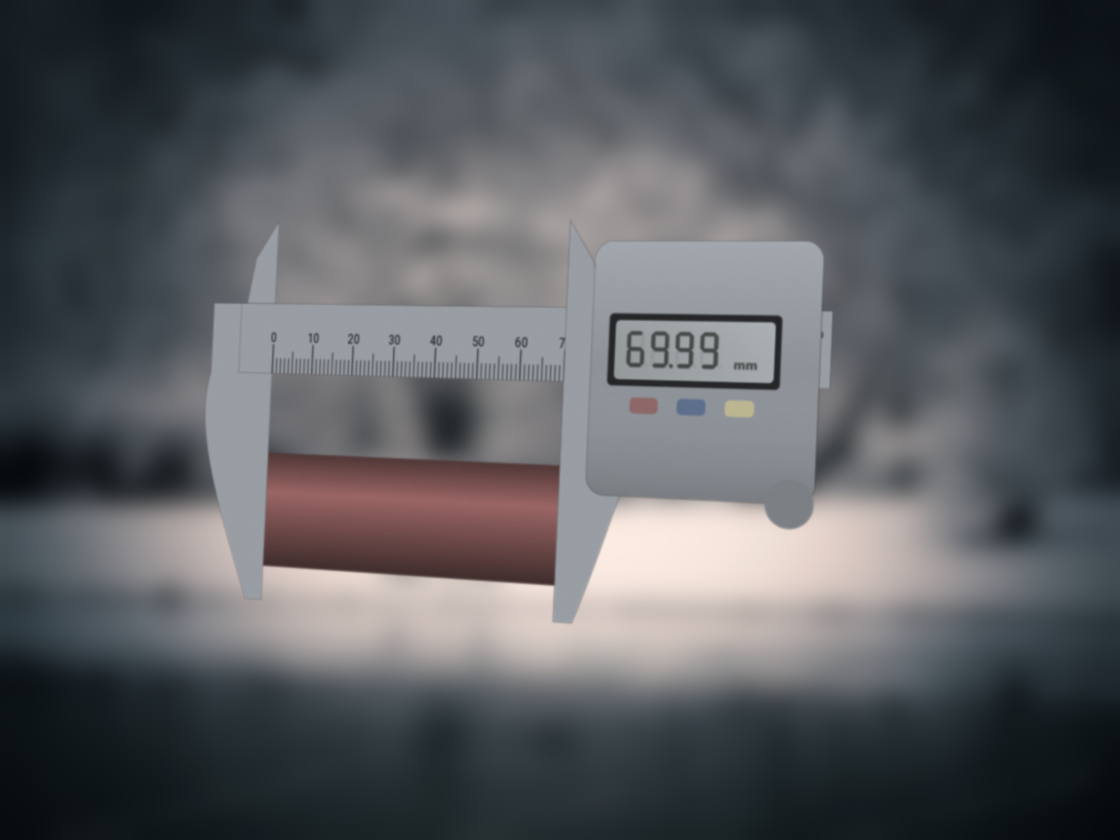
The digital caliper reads 69.99 mm
